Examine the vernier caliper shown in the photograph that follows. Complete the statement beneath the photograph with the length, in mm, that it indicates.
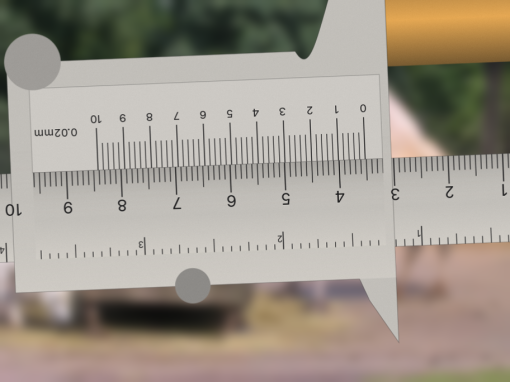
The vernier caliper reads 35.2 mm
